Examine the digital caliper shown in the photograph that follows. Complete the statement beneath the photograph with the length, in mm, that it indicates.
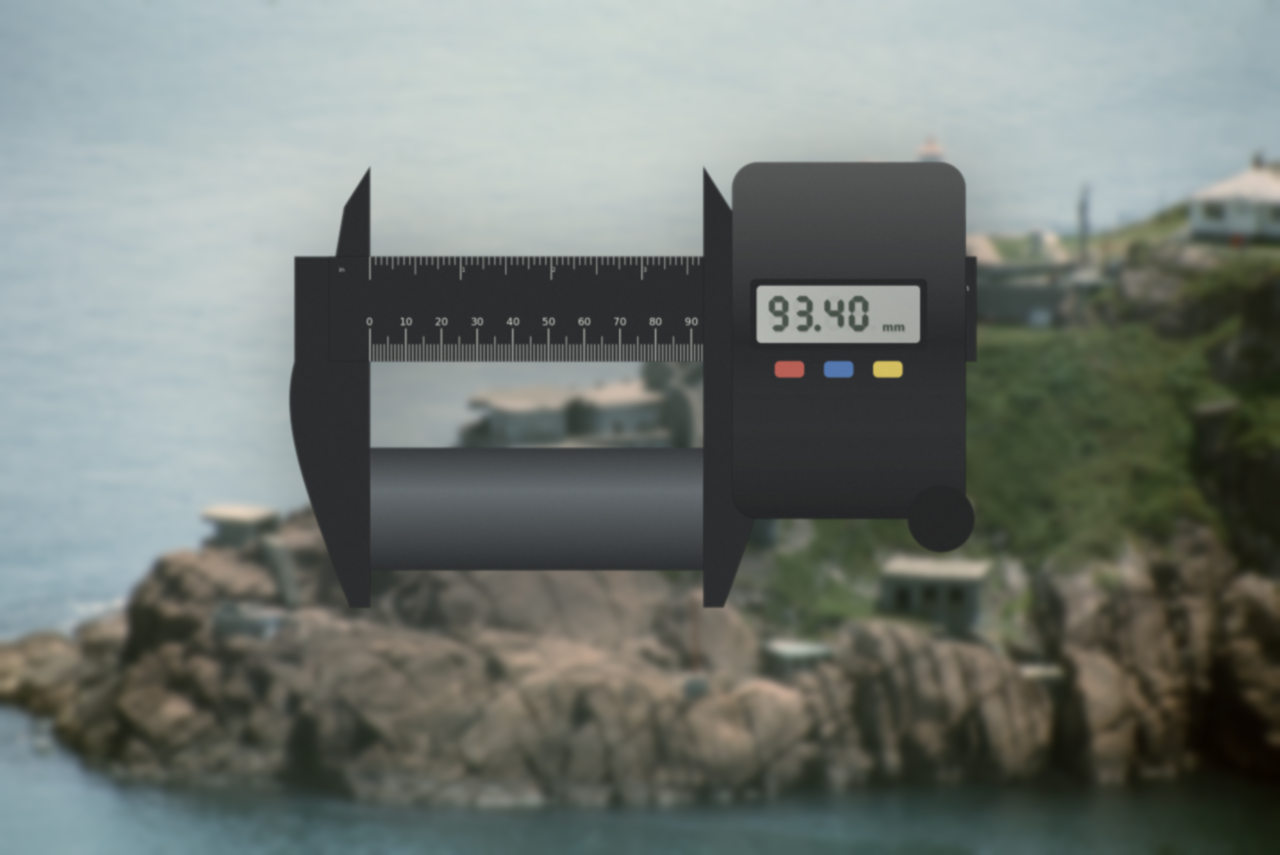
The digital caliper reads 93.40 mm
